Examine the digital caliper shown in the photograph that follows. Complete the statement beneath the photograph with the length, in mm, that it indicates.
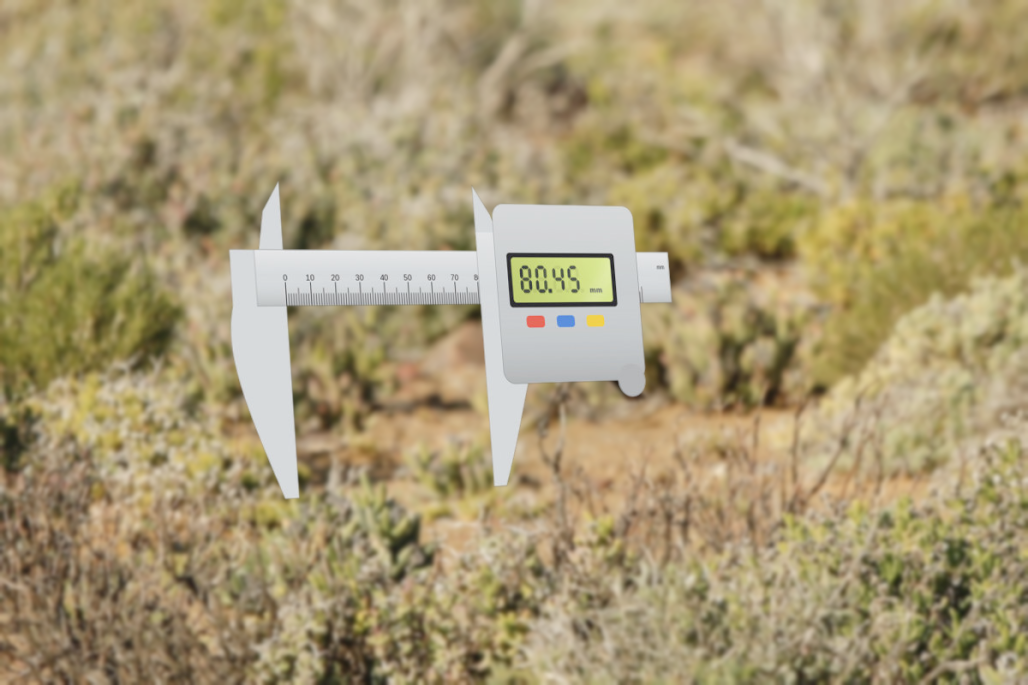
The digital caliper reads 80.45 mm
